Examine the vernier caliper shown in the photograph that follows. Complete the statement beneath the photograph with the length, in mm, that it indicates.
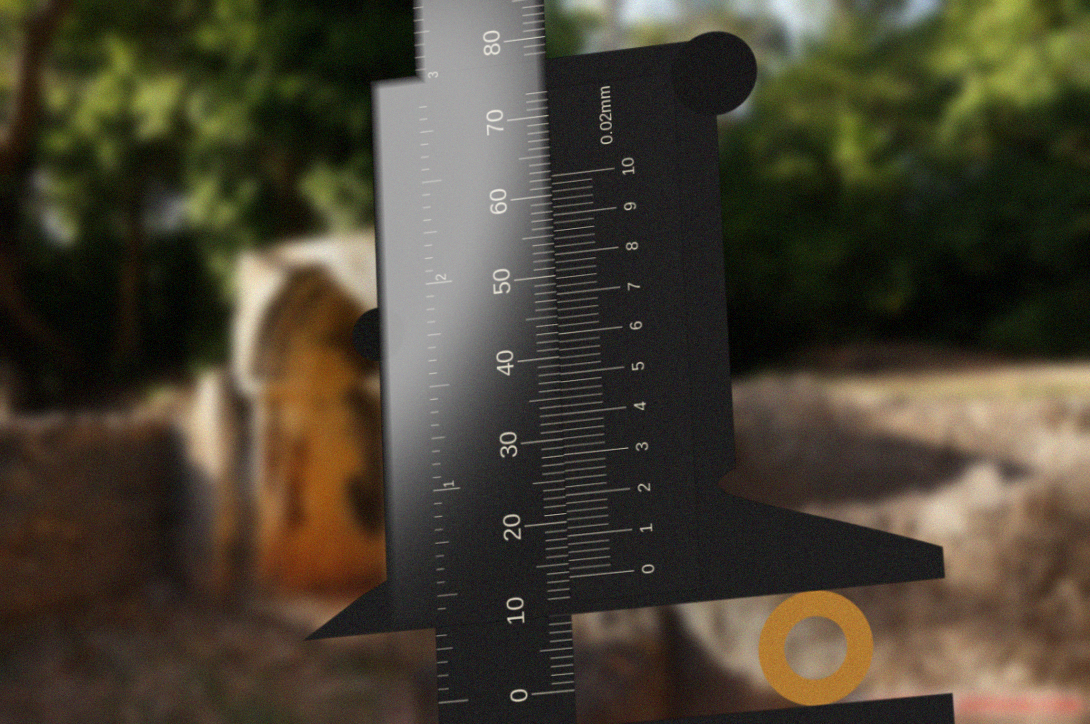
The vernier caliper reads 13.4 mm
